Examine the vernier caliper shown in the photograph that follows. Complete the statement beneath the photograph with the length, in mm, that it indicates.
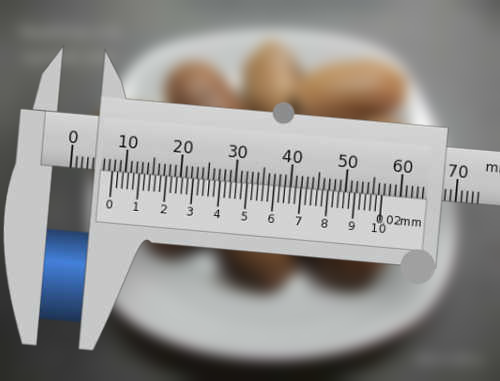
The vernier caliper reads 7.6 mm
